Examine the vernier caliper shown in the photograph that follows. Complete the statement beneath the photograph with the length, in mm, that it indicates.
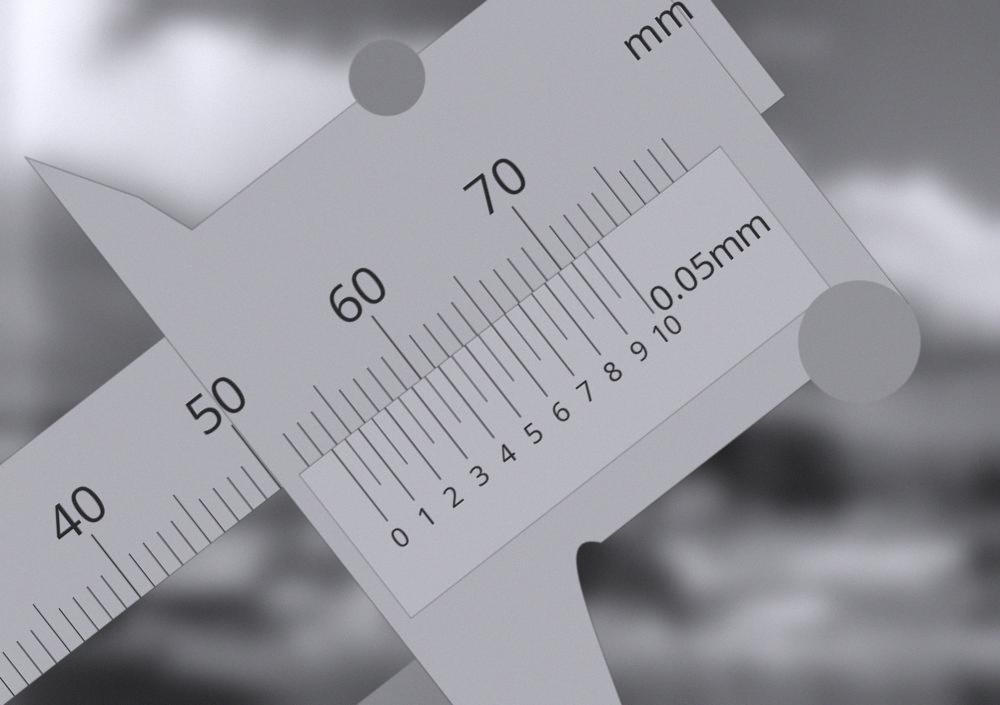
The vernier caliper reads 53.6 mm
